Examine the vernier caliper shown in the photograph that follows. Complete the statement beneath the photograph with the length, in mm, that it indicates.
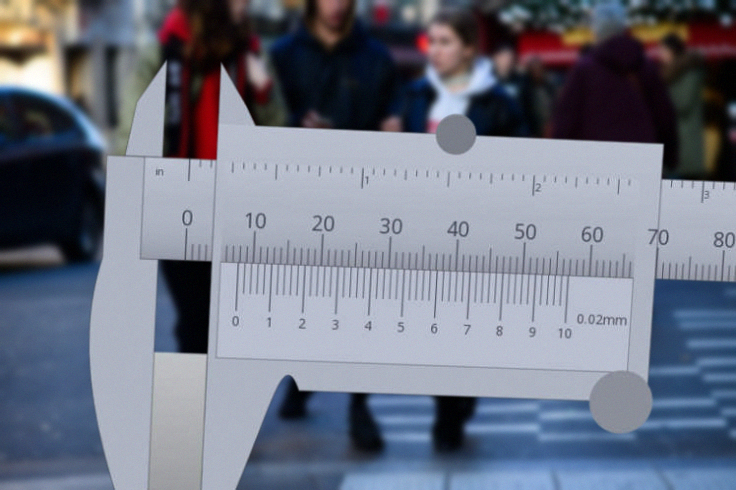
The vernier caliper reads 7.8 mm
